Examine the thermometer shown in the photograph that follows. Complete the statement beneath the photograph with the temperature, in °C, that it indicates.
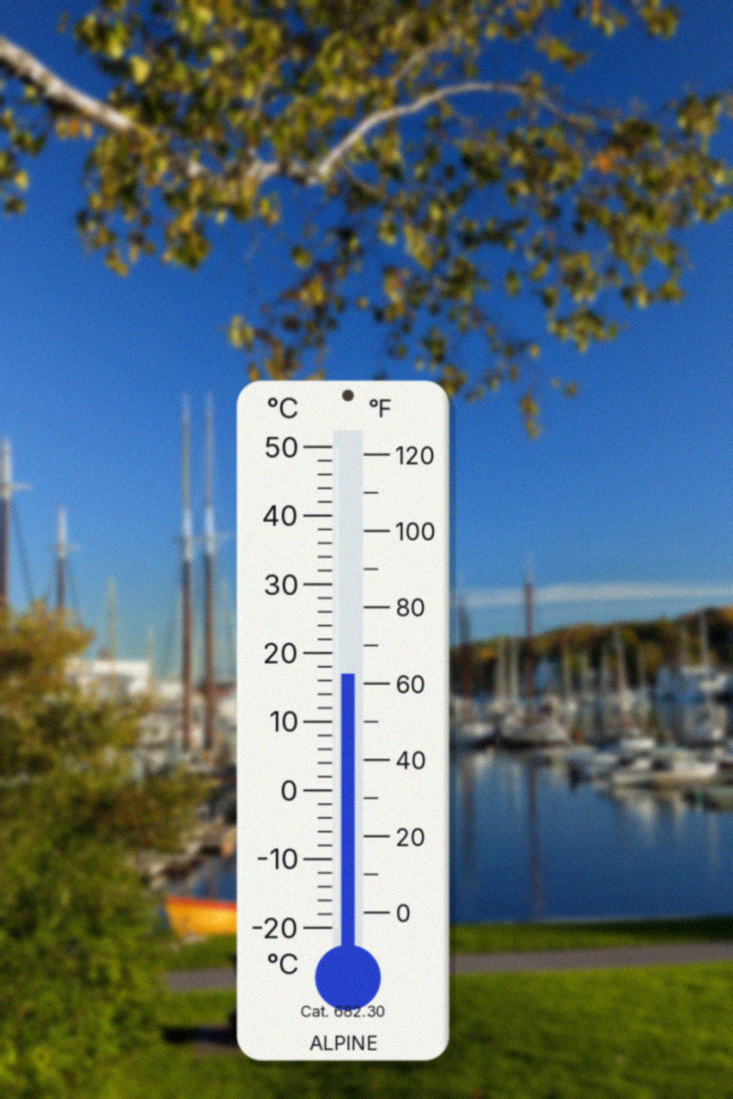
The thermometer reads 17 °C
